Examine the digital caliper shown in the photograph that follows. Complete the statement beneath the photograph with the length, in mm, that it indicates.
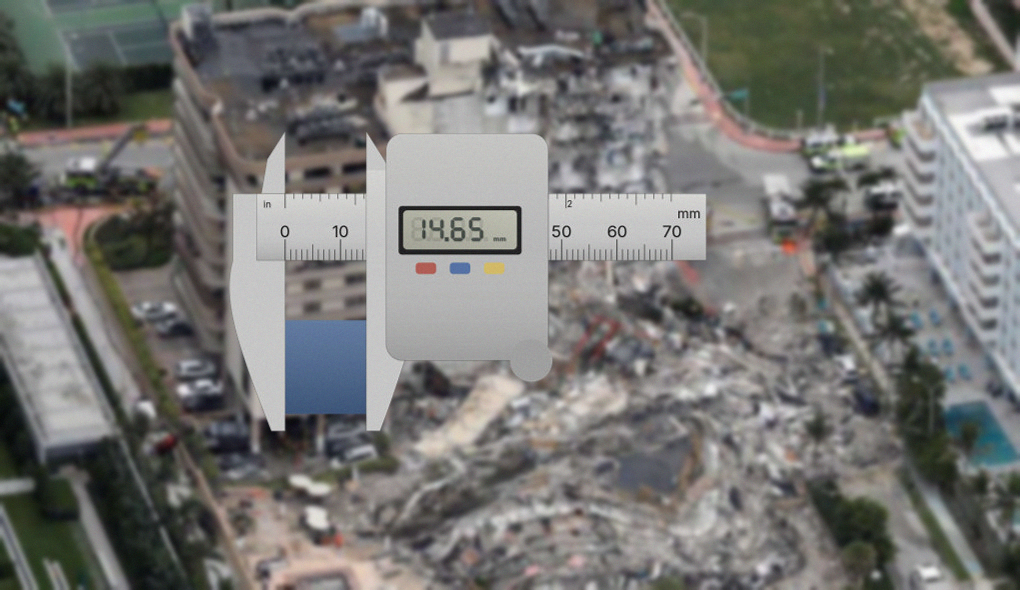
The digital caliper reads 14.65 mm
